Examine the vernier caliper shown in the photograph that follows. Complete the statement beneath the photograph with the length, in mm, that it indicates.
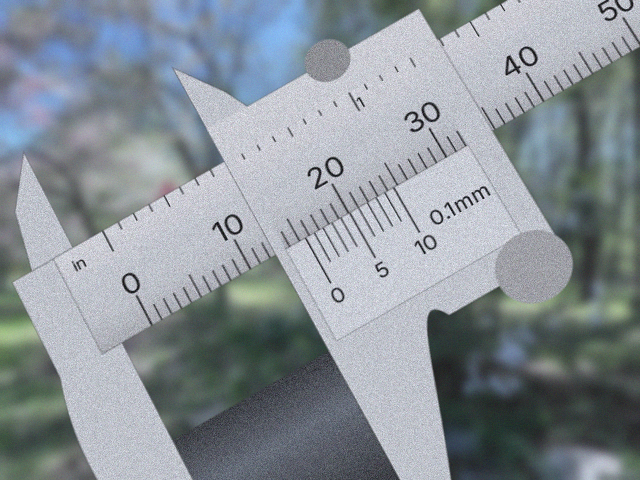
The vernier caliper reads 15.6 mm
